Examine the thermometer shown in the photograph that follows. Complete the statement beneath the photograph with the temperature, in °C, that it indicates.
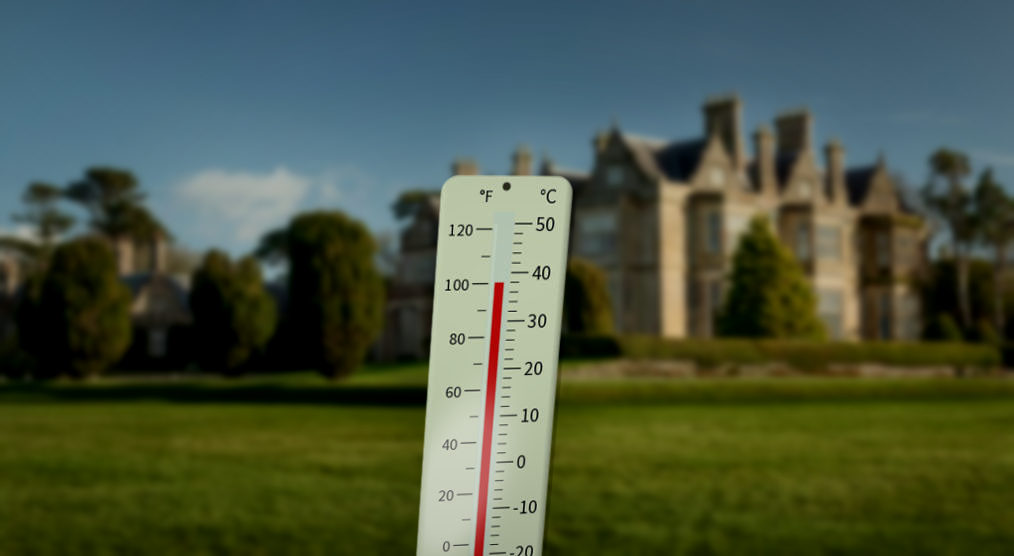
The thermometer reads 38 °C
